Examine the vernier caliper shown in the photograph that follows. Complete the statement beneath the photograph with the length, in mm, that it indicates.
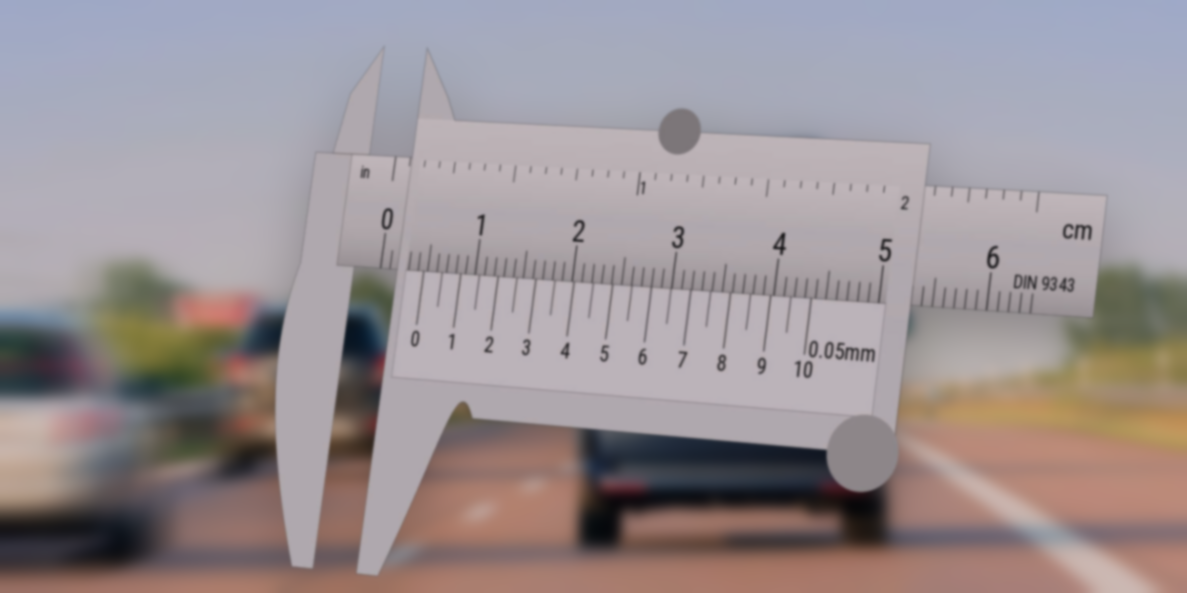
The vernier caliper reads 4.6 mm
